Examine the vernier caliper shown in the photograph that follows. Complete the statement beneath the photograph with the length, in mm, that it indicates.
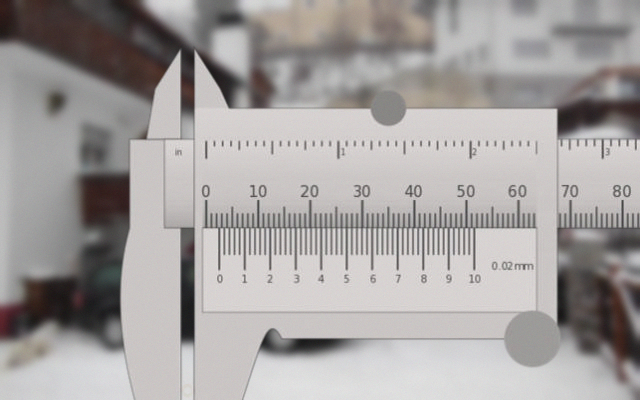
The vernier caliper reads 2.5 mm
